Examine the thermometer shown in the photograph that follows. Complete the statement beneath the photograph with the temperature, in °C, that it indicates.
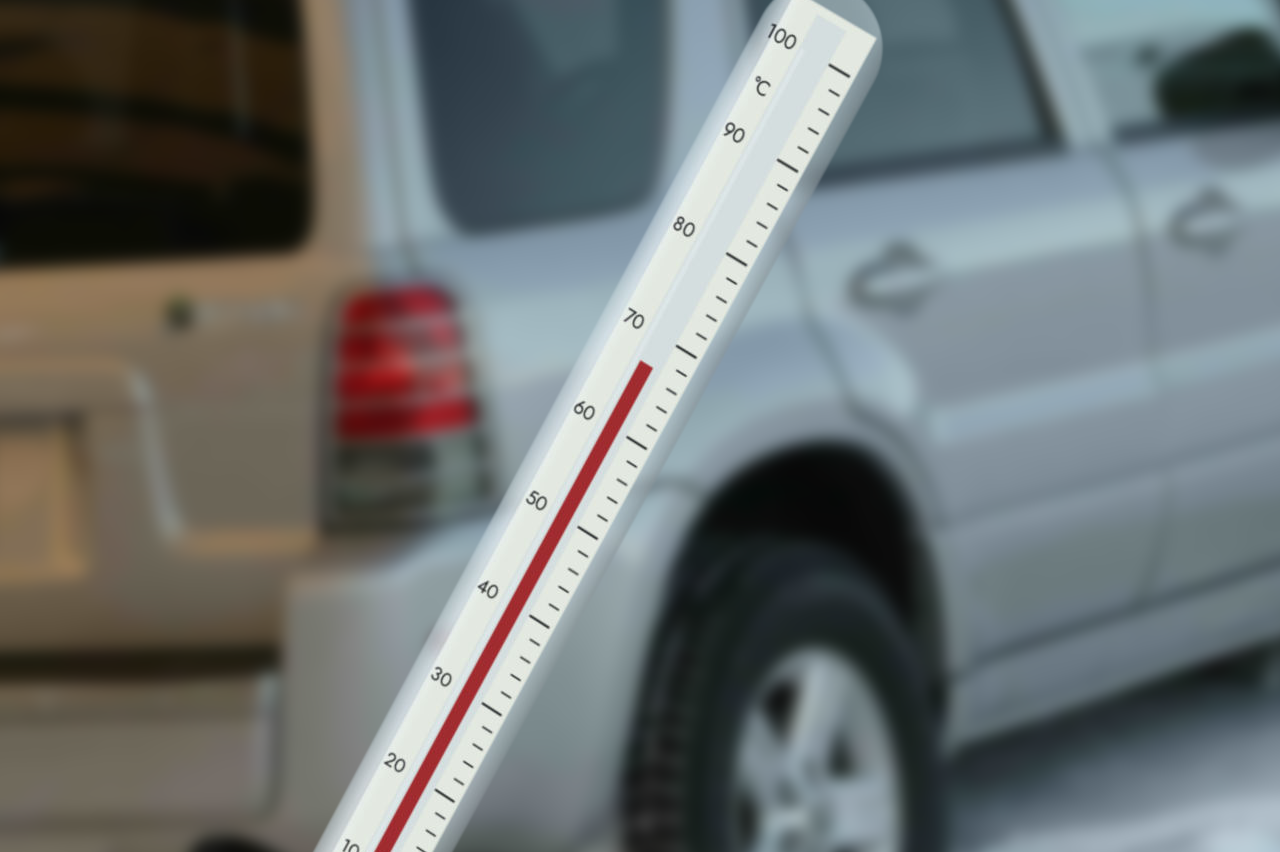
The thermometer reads 67 °C
